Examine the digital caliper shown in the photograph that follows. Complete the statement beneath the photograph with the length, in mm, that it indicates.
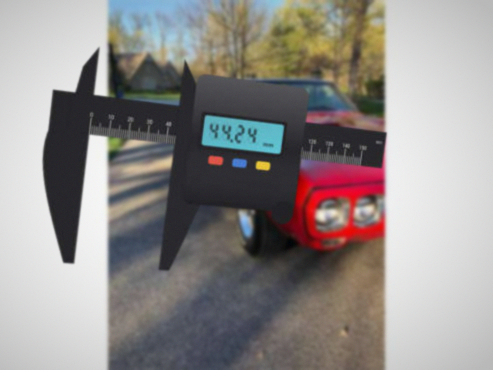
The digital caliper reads 44.24 mm
